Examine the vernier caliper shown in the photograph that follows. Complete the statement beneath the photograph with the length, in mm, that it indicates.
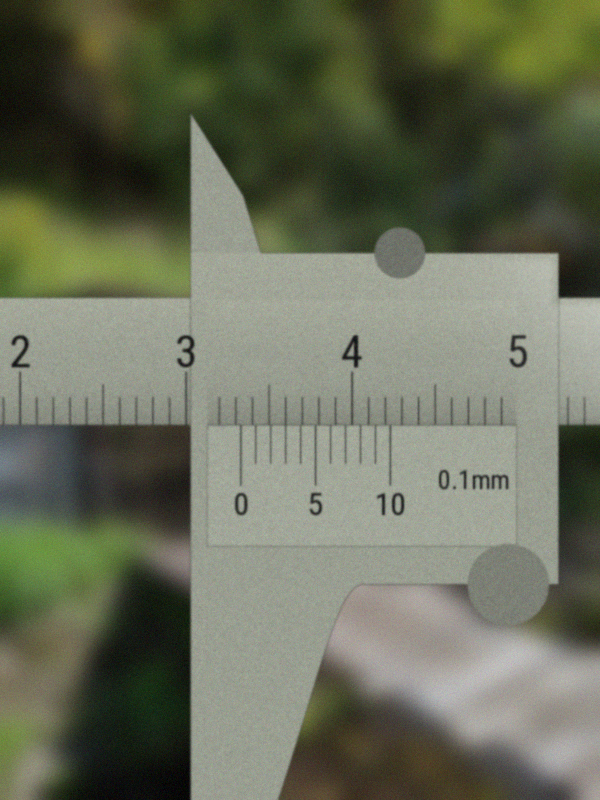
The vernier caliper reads 33.3 mm
